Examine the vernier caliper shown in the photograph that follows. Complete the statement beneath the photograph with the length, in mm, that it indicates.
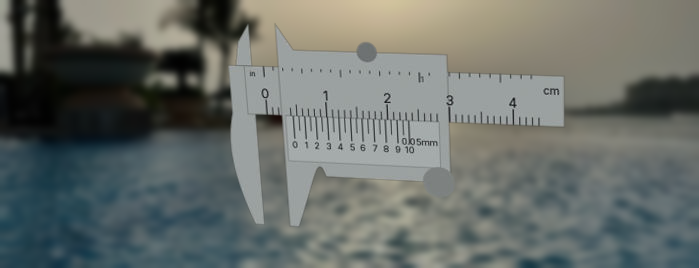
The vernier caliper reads 4.4 mm
